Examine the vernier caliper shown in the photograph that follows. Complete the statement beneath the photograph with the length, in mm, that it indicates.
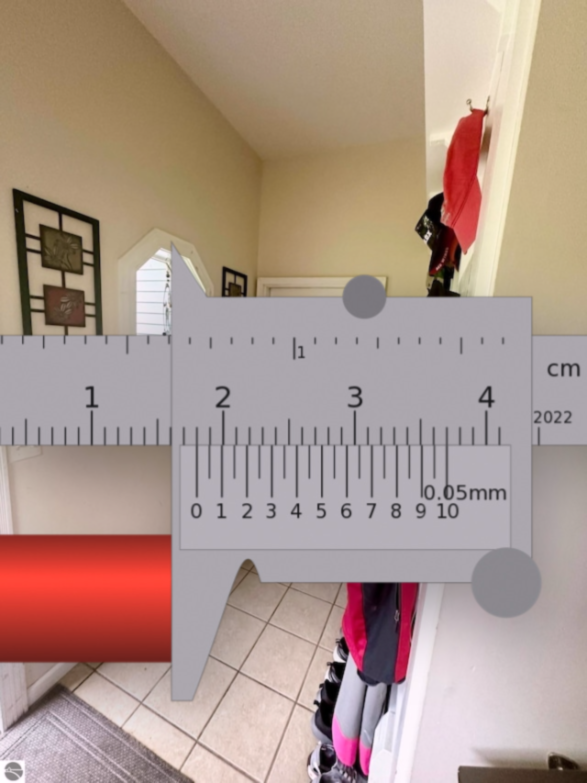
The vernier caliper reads 18.0 mm
